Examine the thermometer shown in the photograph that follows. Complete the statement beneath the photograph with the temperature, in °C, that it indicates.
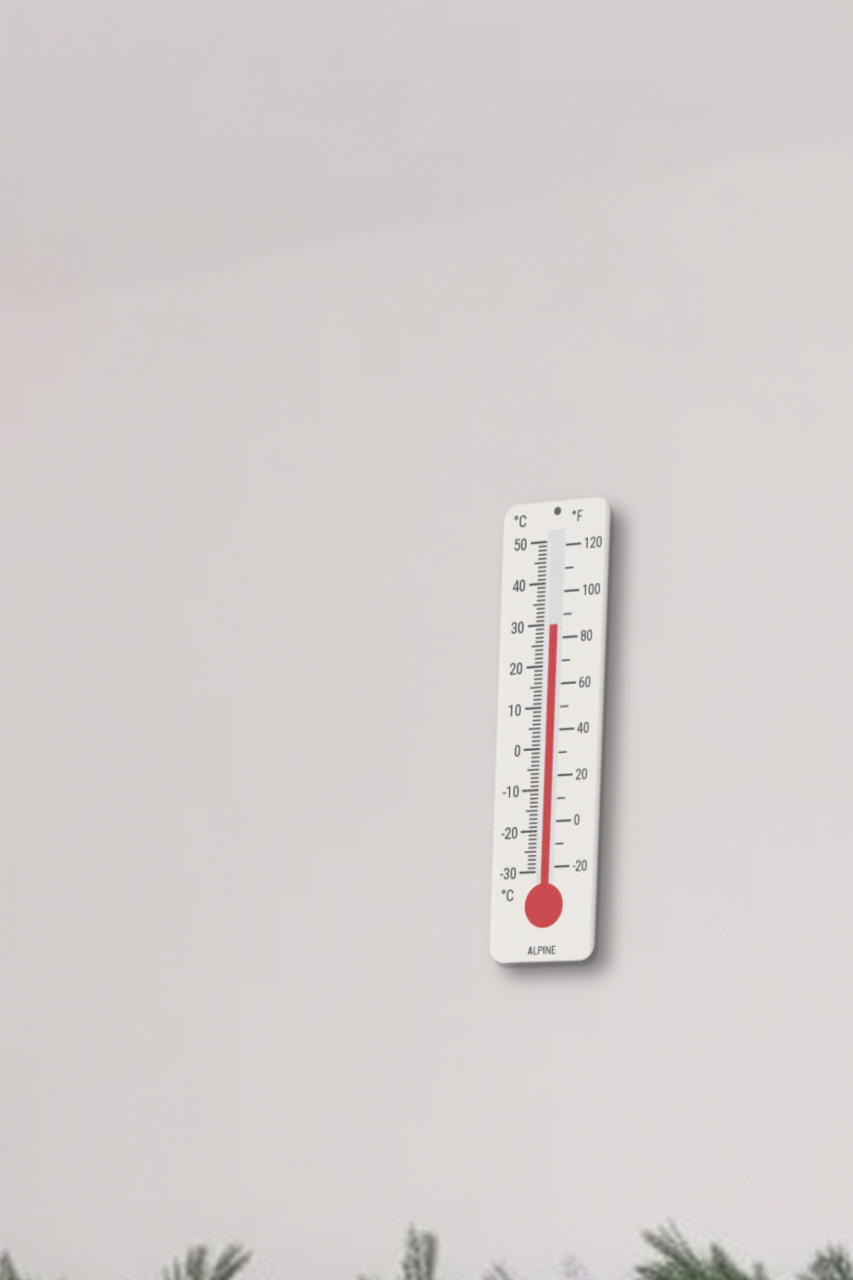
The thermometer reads 30 °C
